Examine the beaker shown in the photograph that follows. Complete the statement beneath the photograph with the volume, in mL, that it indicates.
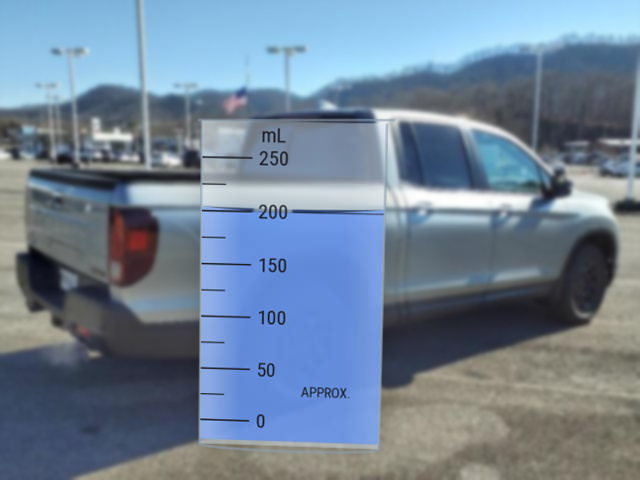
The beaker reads 200 mL
